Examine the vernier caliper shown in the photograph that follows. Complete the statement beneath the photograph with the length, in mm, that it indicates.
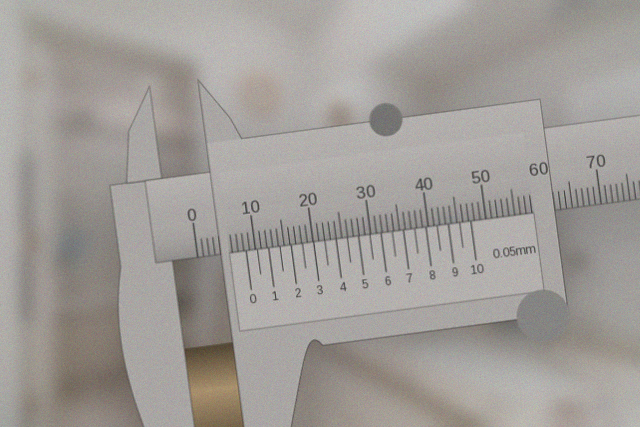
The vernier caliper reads 8.4 mm
